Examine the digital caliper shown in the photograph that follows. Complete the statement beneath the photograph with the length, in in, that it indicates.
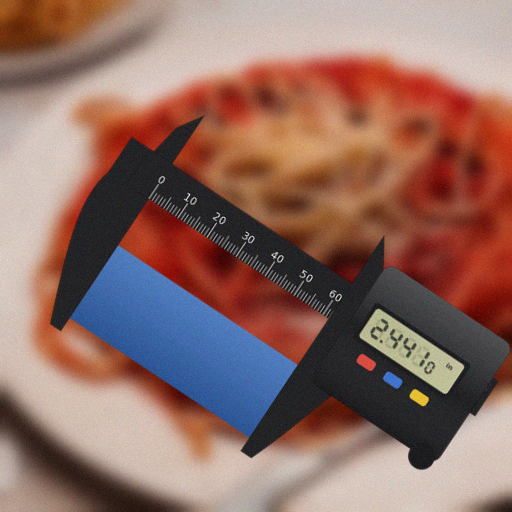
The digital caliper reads 2.4410 in
